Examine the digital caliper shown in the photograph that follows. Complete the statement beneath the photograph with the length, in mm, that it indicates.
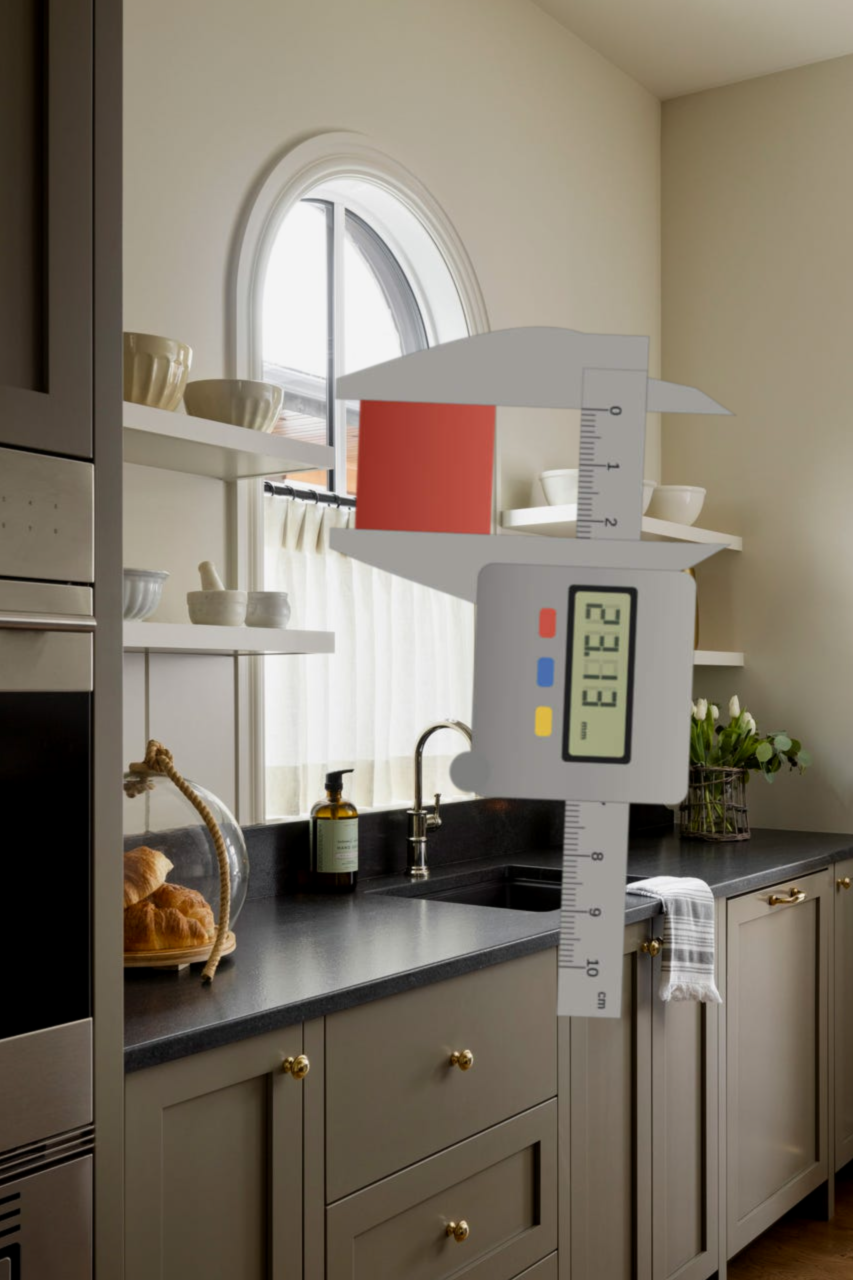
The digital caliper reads 23.13 mm
